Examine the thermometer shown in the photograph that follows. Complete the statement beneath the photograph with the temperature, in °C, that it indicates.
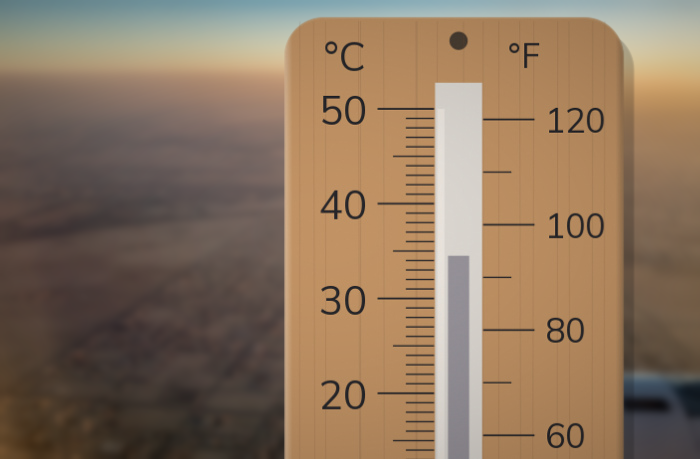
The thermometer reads 34.5 °C
